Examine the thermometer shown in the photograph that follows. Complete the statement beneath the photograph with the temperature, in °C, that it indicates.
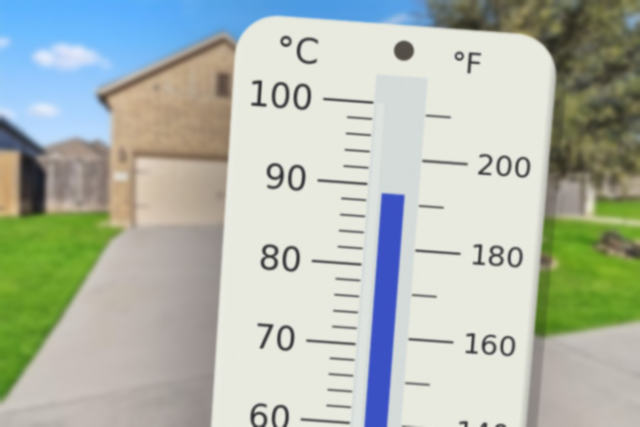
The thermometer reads 89 °C
